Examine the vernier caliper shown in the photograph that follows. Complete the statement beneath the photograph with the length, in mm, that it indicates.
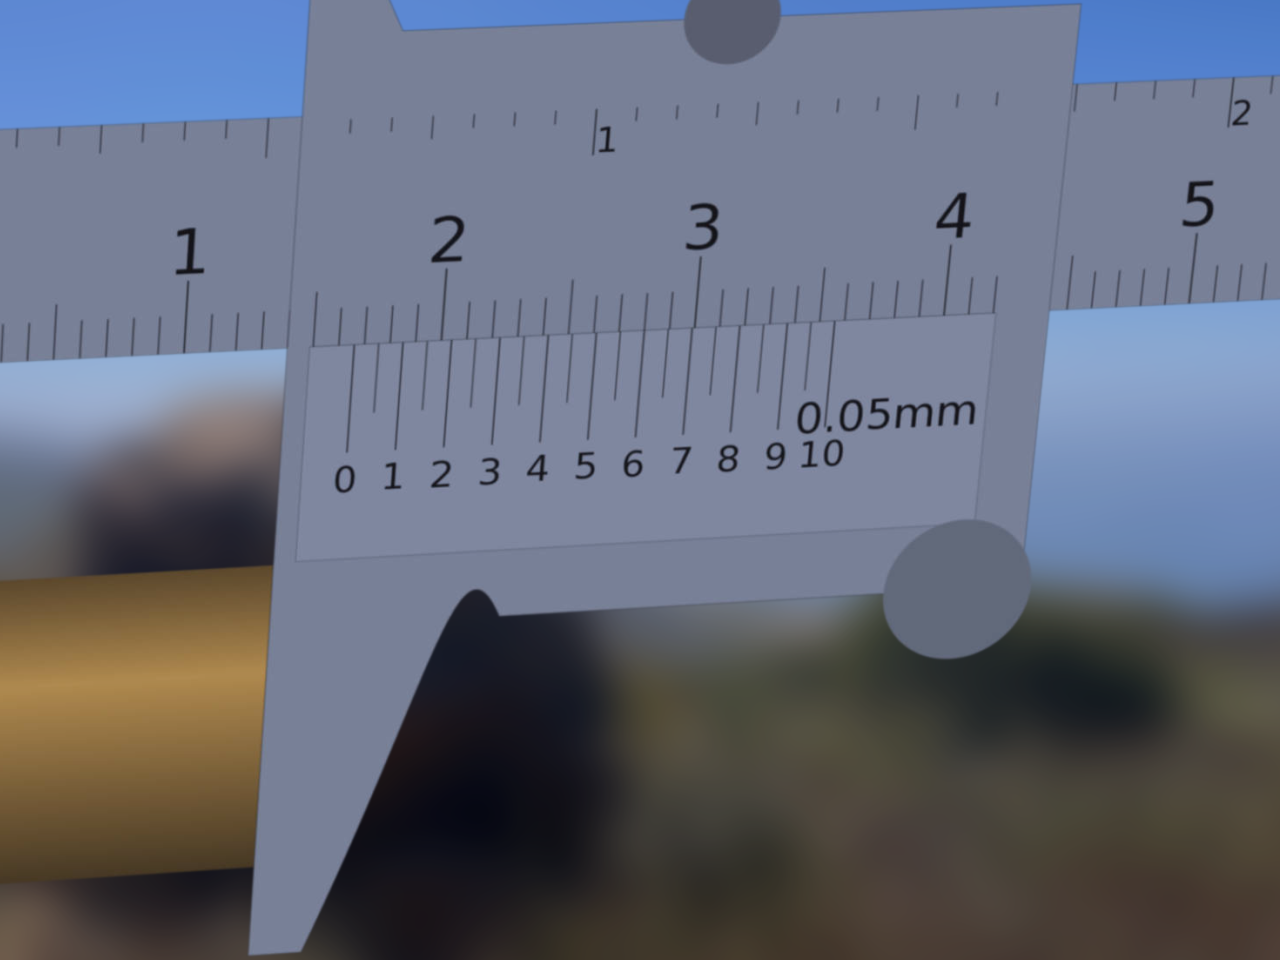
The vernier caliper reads 16.6 mm
